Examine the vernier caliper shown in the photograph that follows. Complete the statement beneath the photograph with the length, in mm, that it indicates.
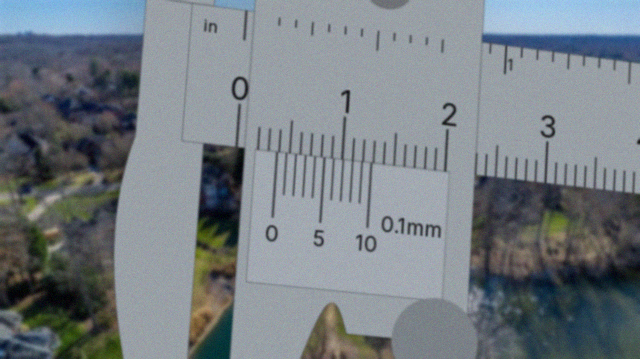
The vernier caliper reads 3.8 mm
